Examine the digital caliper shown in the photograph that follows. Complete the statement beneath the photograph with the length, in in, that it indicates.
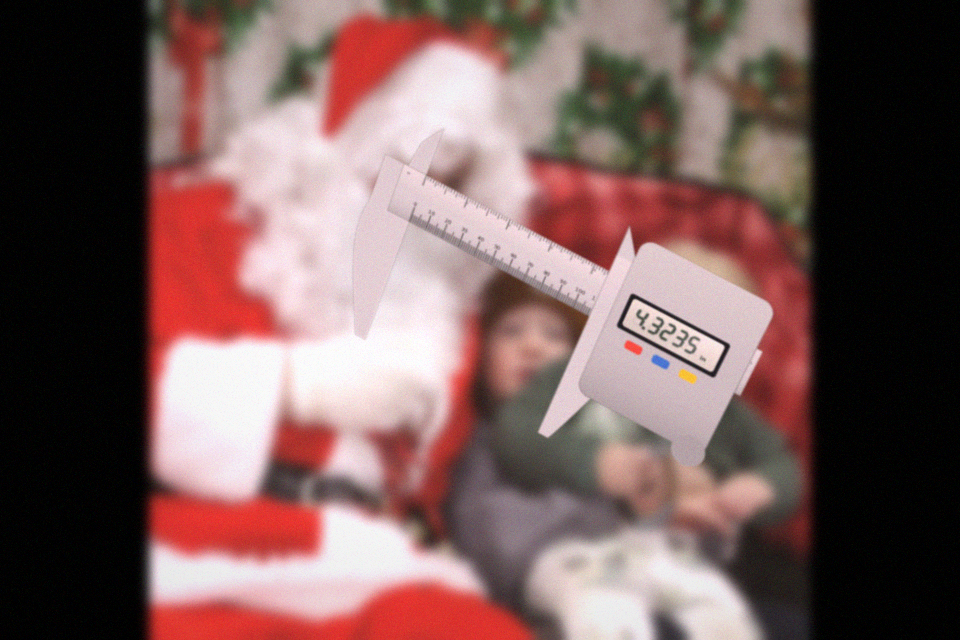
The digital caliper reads 4.3235 in
